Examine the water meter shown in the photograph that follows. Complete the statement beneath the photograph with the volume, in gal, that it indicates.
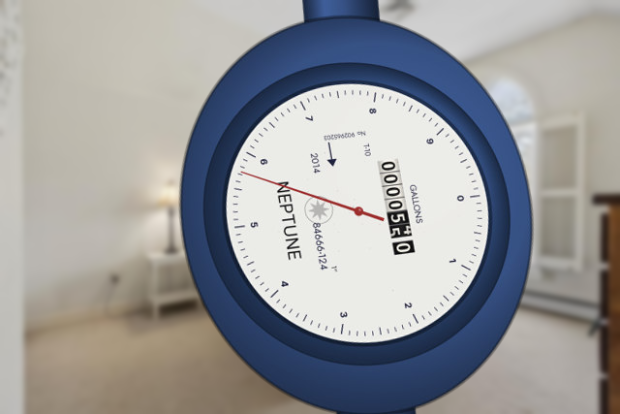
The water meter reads 545.7 gal
